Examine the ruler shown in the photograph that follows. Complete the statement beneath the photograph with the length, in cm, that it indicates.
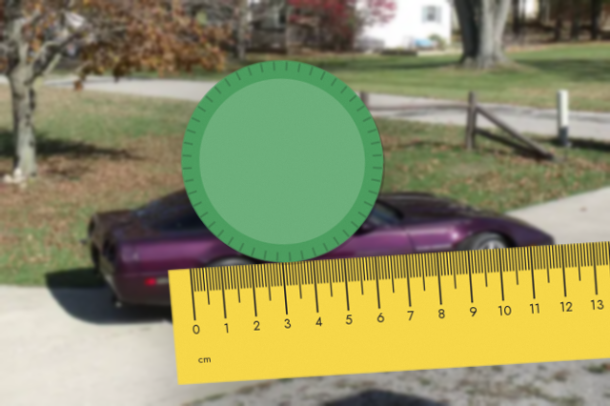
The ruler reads 6.5 cm
